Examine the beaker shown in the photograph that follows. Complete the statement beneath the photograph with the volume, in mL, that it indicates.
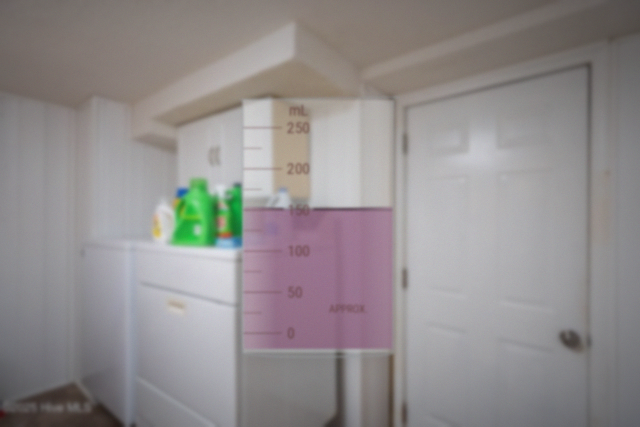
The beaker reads 150 mL
